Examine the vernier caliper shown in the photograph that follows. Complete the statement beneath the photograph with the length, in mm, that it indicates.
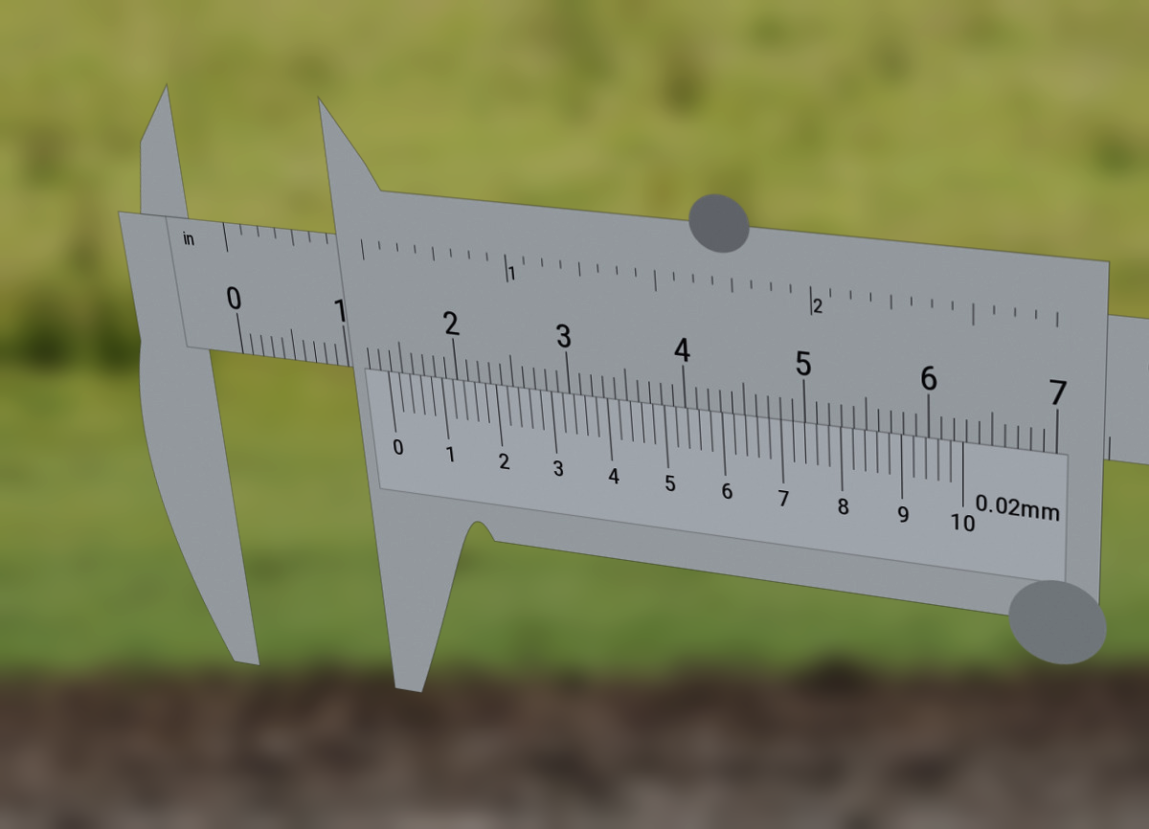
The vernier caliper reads 13.7 mm
